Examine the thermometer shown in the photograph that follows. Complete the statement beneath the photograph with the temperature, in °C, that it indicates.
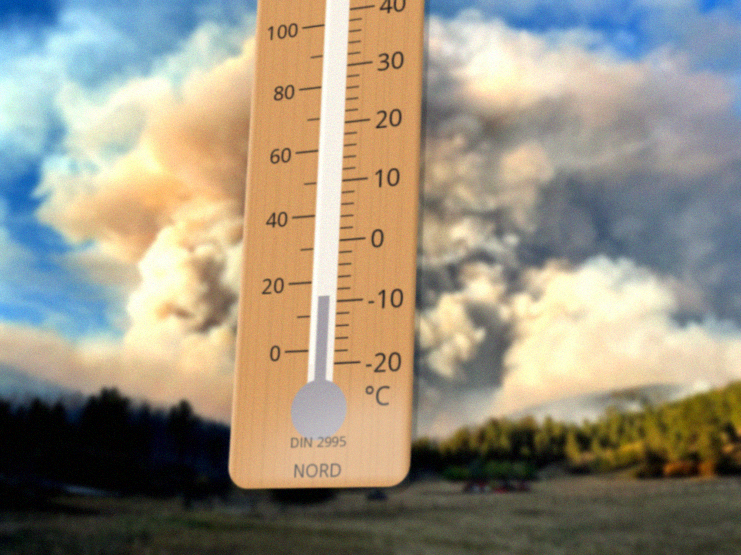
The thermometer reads -9 °C
